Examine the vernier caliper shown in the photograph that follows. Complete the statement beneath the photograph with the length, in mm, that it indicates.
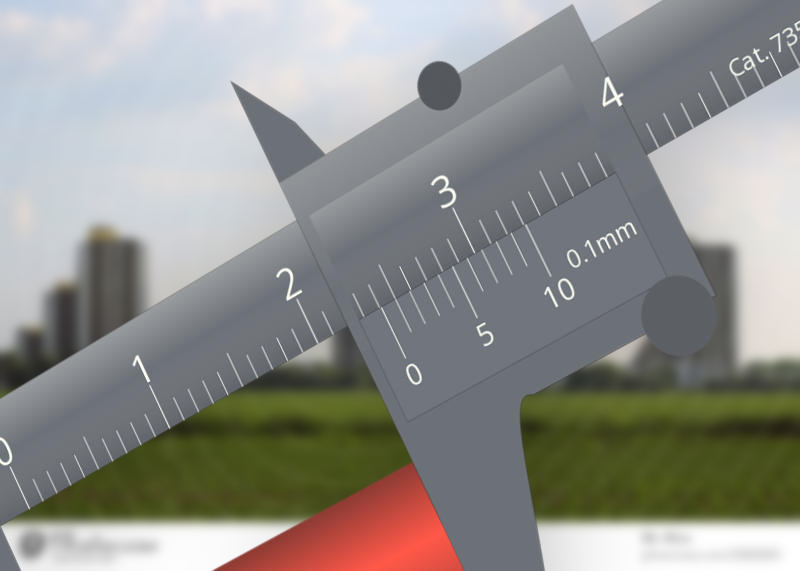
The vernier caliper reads 24.1 mm
